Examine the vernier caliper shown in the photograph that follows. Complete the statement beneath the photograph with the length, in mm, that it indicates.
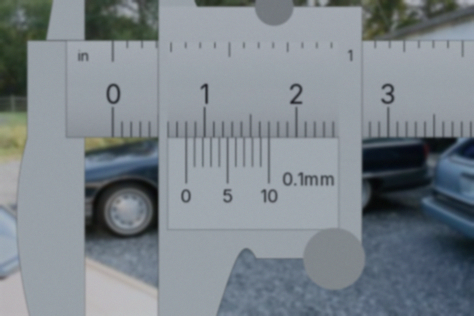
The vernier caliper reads 8.0 mm
